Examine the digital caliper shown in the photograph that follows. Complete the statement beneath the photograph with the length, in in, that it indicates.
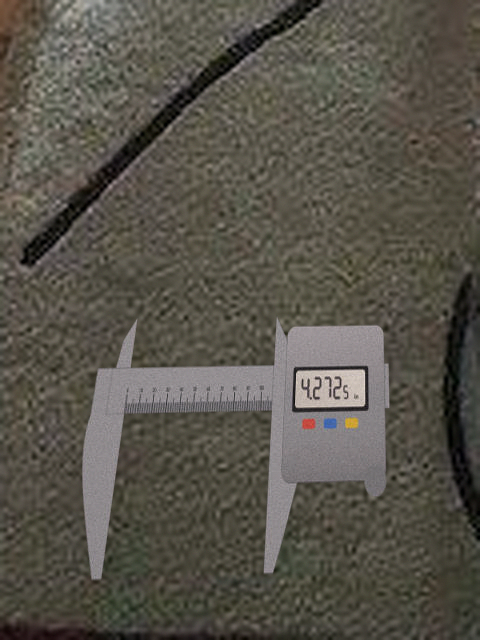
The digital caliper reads 4.2725 in
